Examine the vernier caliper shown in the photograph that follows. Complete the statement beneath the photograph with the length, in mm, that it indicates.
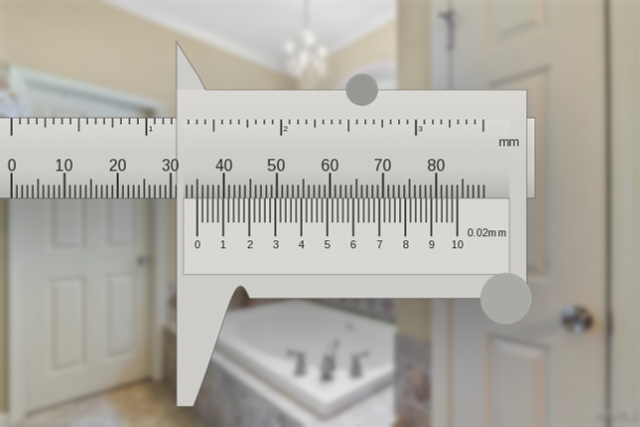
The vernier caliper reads 35.0 mm
